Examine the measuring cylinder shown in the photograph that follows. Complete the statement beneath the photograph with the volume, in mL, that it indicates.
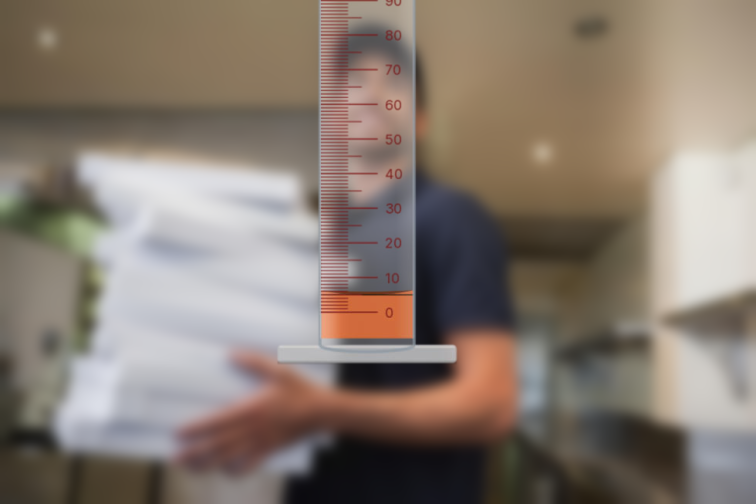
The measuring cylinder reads 5 mL
